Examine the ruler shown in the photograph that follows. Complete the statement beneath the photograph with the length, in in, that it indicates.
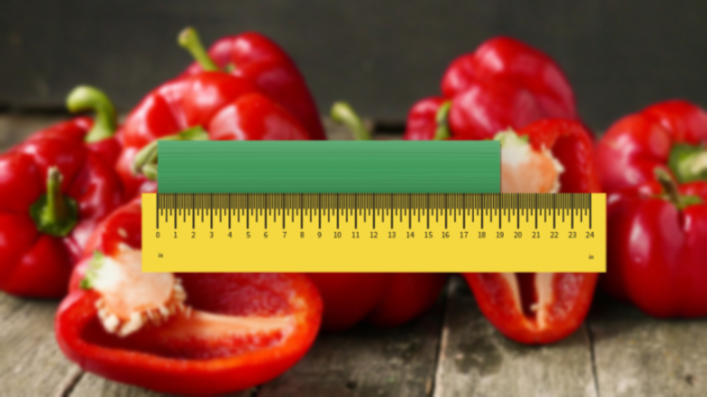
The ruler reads 19 in
